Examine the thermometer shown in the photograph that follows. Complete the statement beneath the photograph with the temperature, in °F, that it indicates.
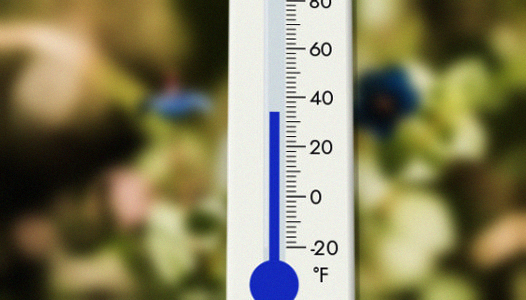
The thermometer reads 34 °F
